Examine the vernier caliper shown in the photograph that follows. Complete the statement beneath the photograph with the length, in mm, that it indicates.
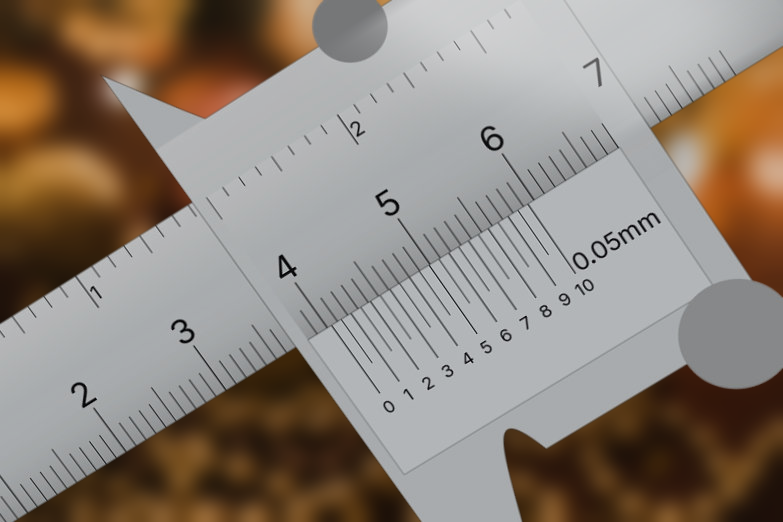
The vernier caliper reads 40.4 mm
